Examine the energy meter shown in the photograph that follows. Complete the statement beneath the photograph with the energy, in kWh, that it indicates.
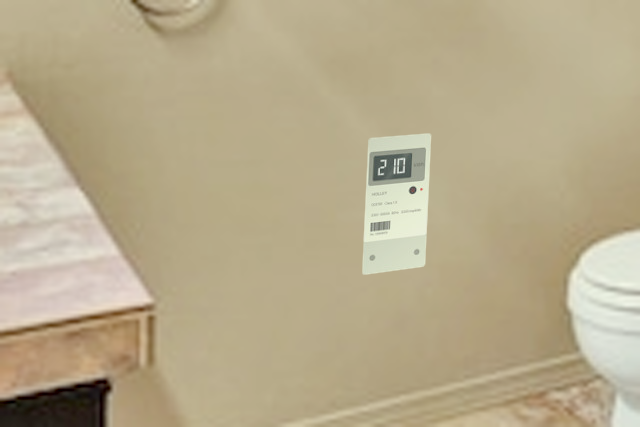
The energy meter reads 210 kWh
